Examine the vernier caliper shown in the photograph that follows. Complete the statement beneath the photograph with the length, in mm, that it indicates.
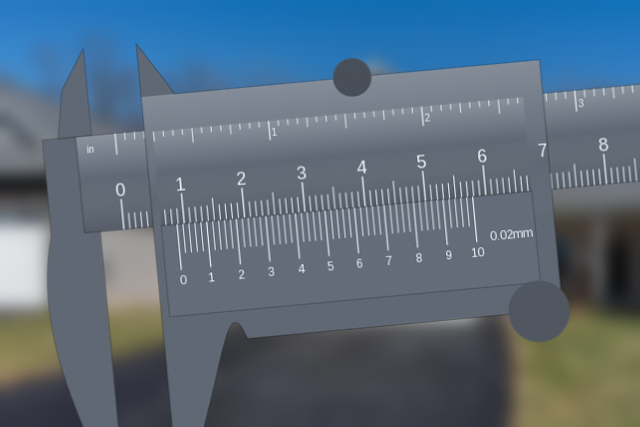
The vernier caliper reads 8.8 mm
